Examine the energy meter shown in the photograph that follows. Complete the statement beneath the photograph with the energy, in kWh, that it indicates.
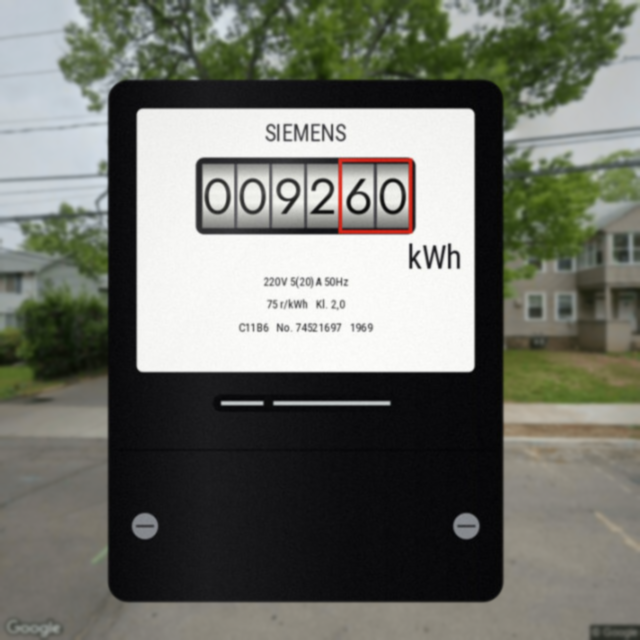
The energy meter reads 92.60 kWh
